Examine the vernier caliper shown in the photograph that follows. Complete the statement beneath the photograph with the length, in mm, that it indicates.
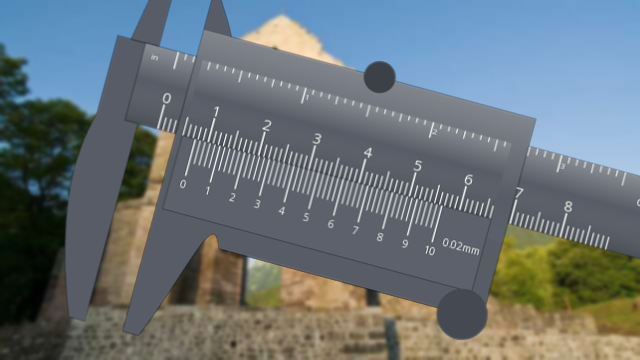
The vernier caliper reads 7.5 mm
